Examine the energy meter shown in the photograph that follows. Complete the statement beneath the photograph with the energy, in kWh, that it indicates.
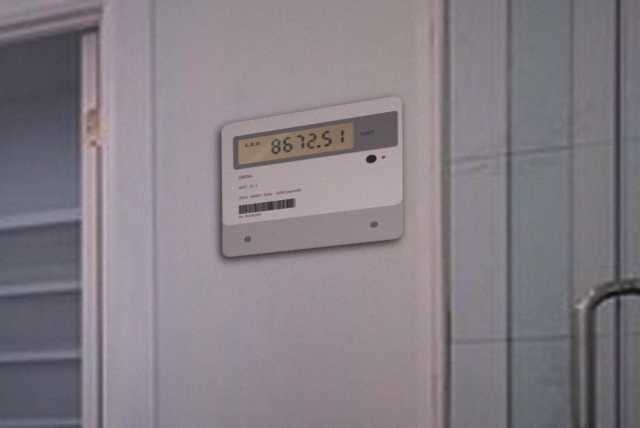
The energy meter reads 8672.51 kWh
